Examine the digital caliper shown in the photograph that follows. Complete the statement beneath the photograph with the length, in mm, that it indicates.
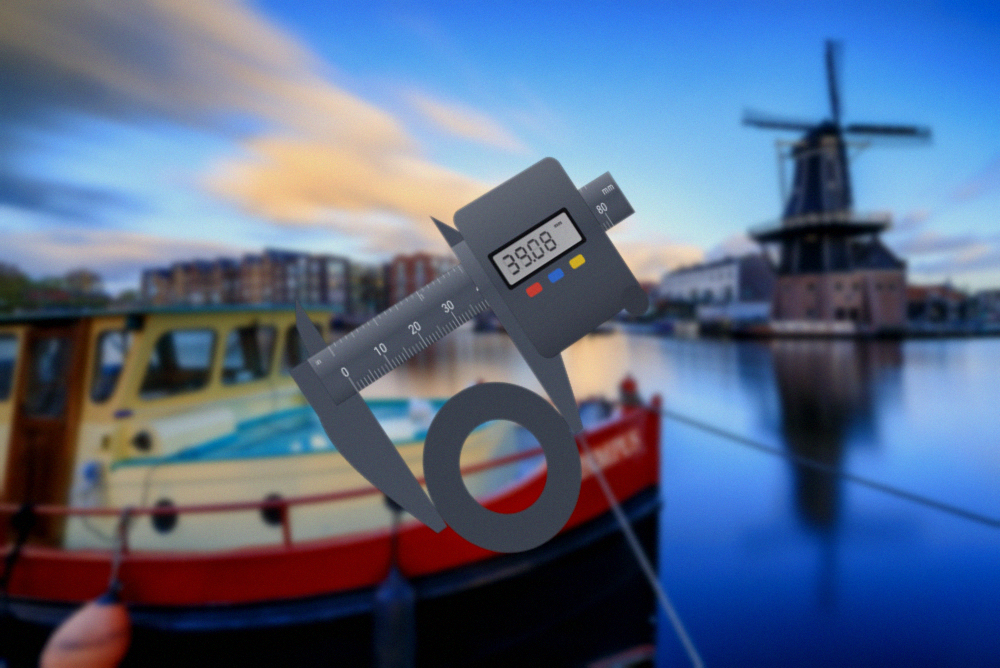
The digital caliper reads 39.08 mm
